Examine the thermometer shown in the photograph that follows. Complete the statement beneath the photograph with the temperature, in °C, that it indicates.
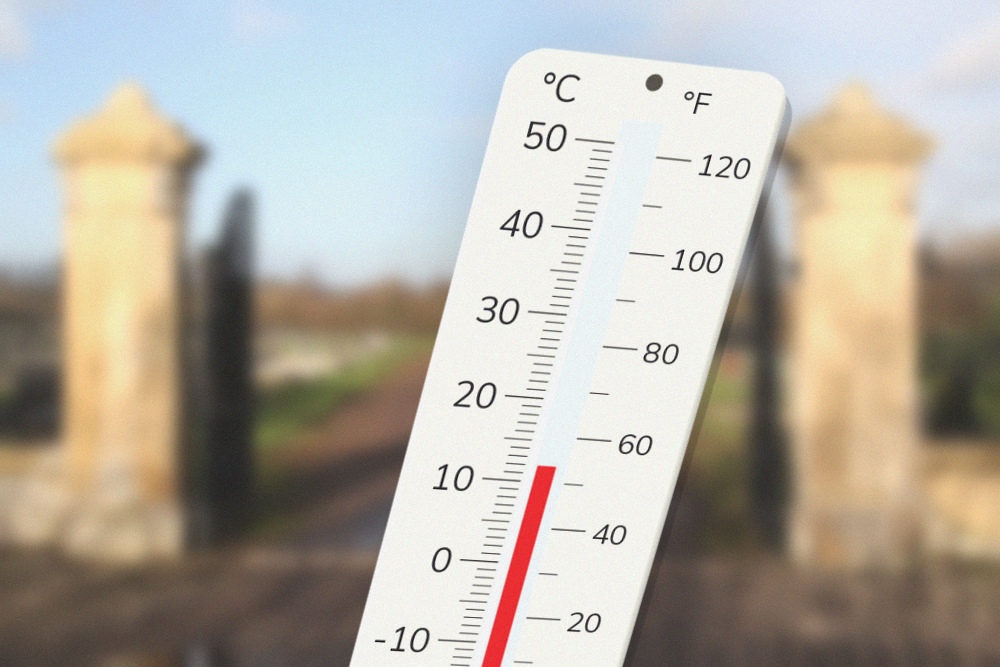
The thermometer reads 12 °C
